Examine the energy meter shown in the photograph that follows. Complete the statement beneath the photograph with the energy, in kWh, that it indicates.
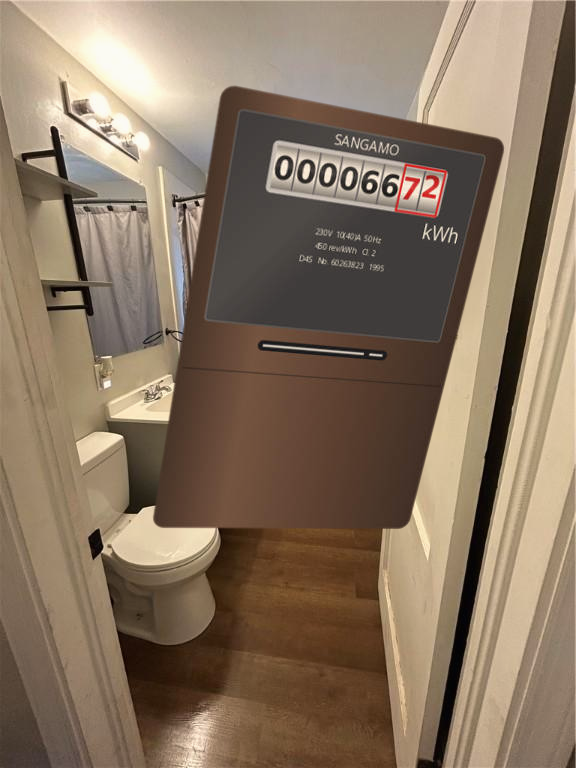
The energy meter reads 66.72 kWh
